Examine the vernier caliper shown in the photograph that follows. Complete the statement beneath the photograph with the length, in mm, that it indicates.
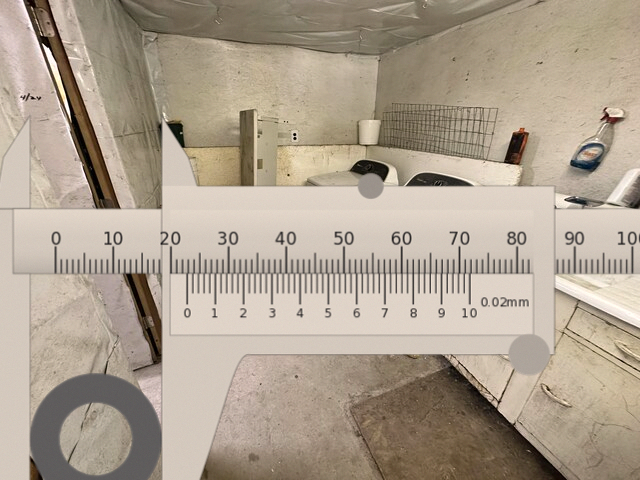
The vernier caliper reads 22.8 mm
